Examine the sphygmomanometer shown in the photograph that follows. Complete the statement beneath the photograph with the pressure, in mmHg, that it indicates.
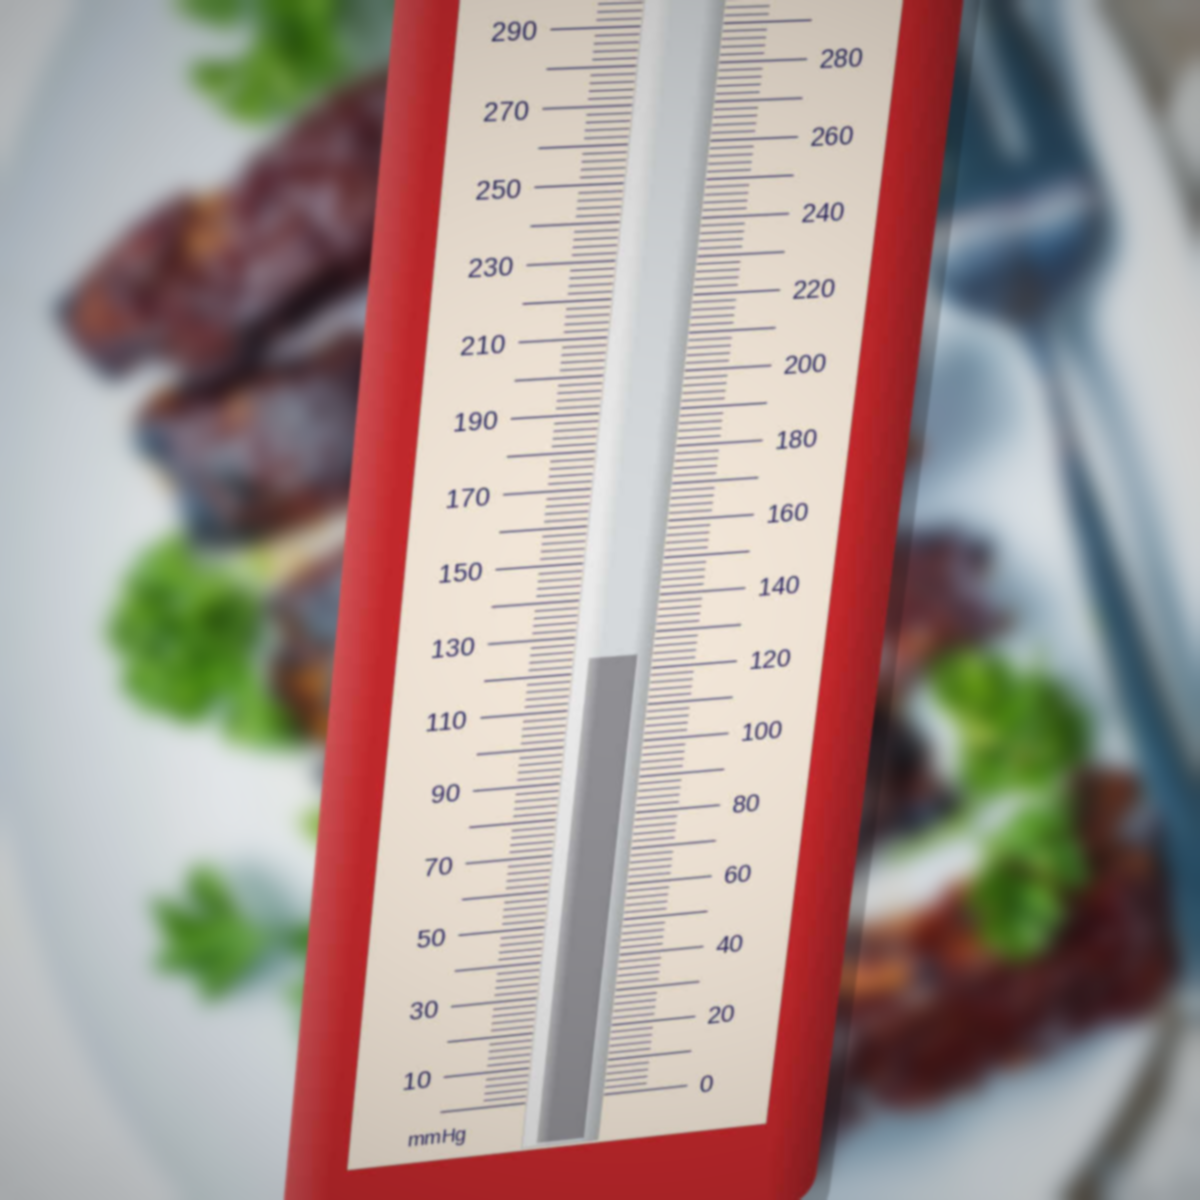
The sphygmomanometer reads 124 mmHg
